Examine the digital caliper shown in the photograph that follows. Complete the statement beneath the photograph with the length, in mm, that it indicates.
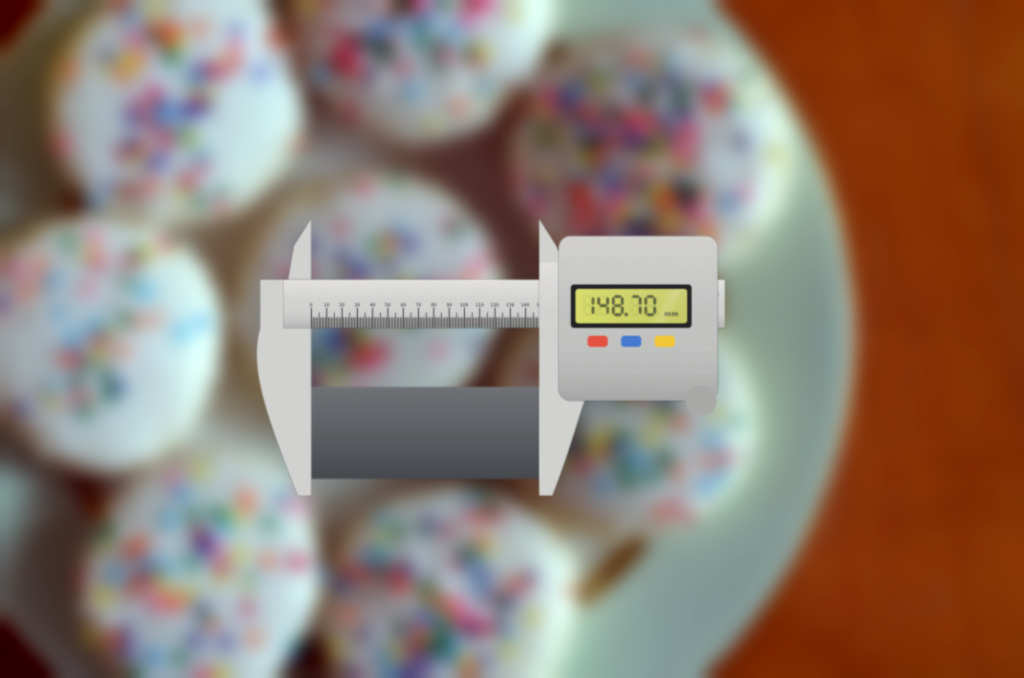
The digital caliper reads 148.70 mm
